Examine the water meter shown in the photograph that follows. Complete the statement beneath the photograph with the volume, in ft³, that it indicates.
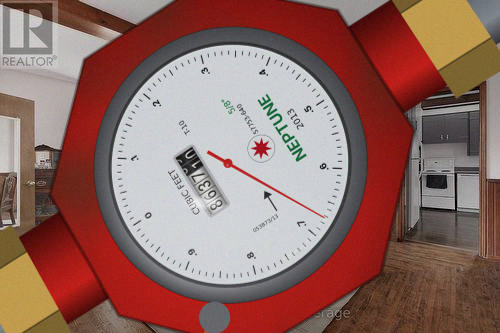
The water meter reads 863709.67 ft³
